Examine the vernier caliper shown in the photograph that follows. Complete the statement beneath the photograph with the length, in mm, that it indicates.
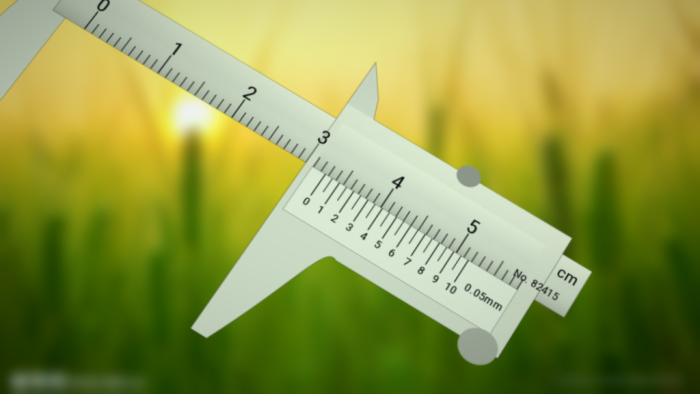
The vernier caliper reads 32.6 mm
